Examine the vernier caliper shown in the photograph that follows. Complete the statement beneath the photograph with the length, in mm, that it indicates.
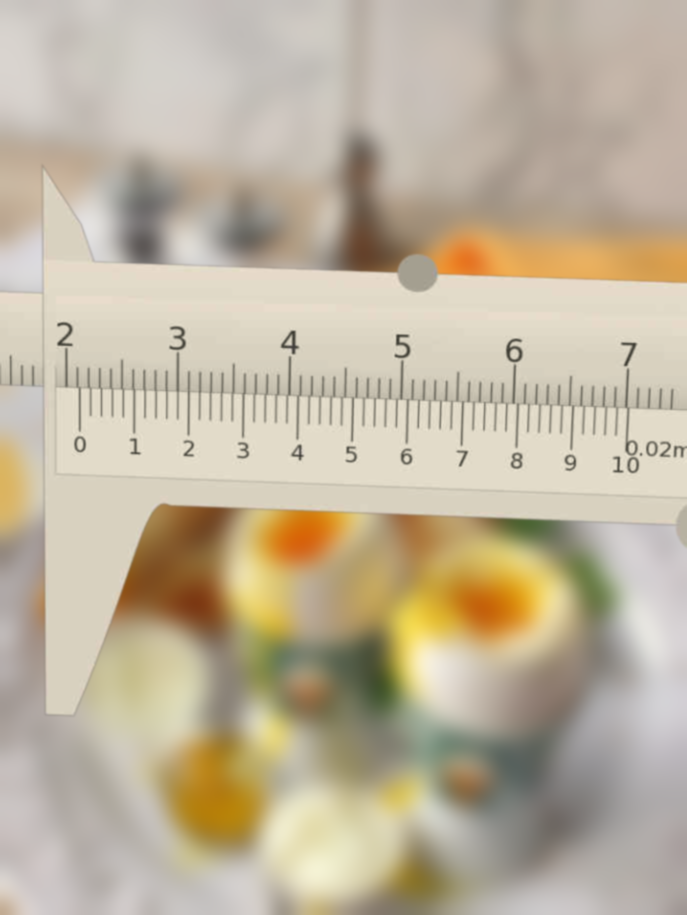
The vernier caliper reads 21.2 mm
